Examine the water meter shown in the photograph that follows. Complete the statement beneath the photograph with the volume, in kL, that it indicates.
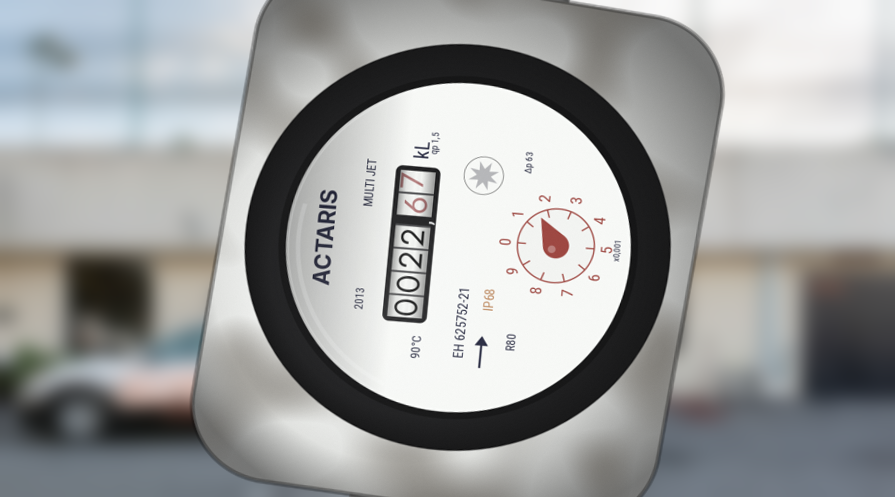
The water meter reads 22.671 kL
